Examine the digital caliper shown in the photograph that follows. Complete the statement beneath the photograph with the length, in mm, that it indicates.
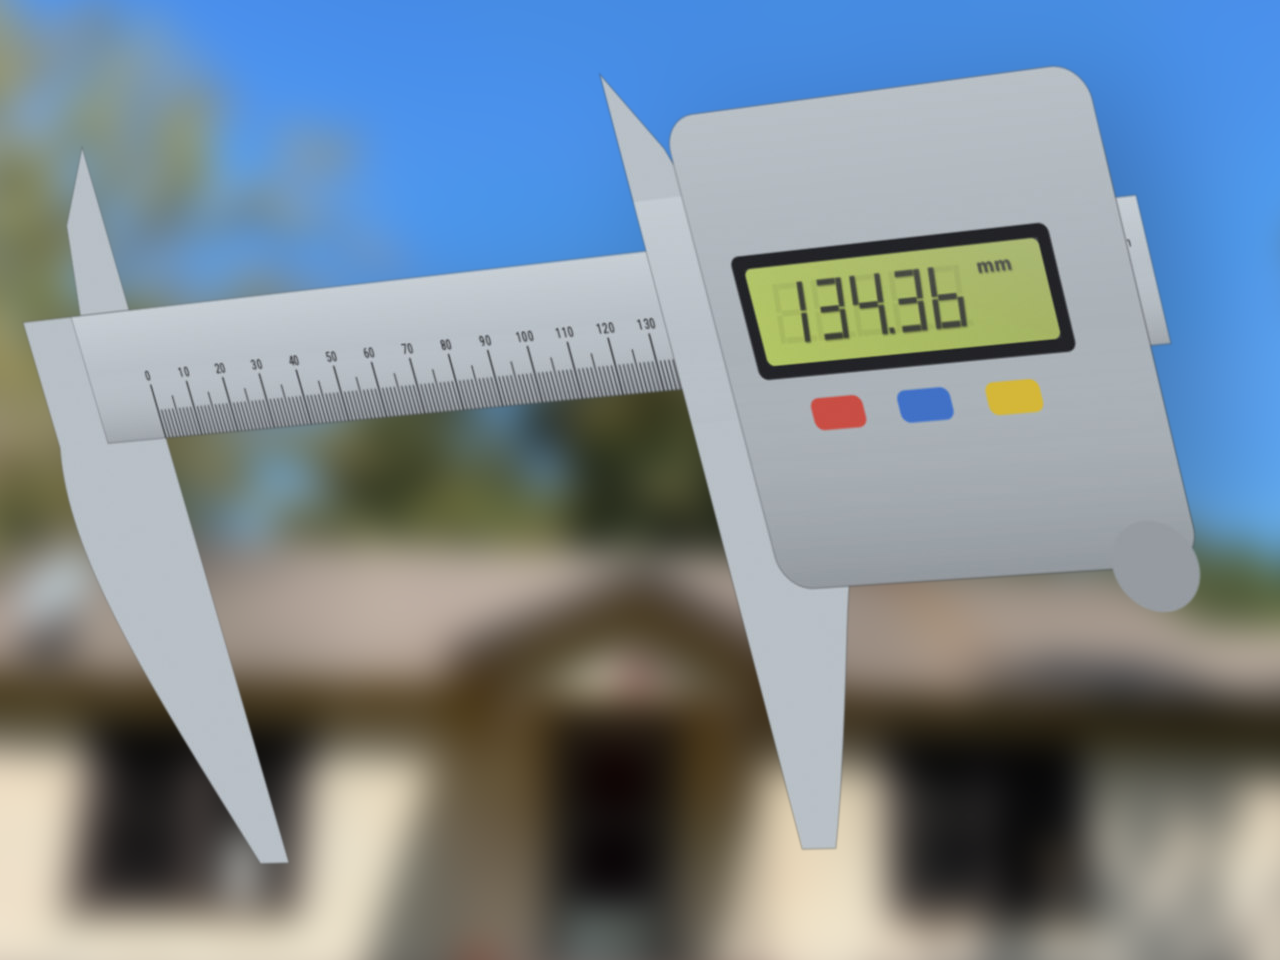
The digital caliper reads 134.36 mm
